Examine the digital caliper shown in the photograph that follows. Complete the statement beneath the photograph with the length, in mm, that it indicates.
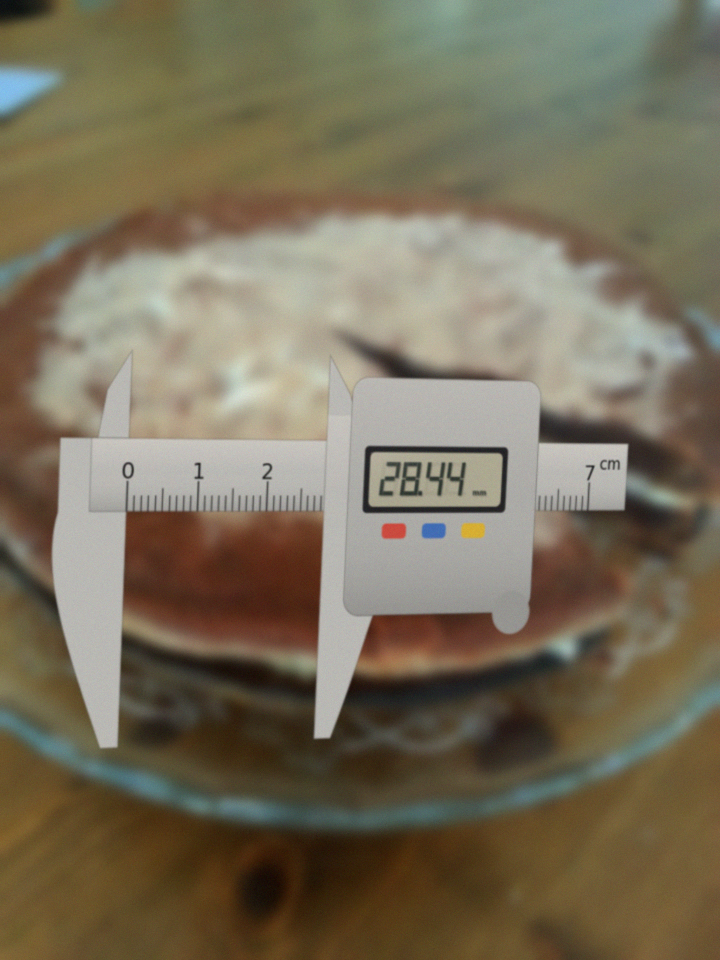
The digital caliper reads 28.44 mm
